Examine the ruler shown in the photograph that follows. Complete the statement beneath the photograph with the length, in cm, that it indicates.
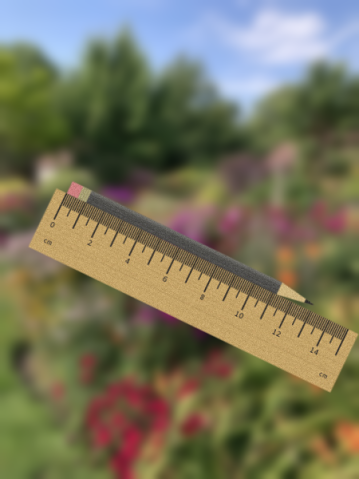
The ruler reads 13 cm
